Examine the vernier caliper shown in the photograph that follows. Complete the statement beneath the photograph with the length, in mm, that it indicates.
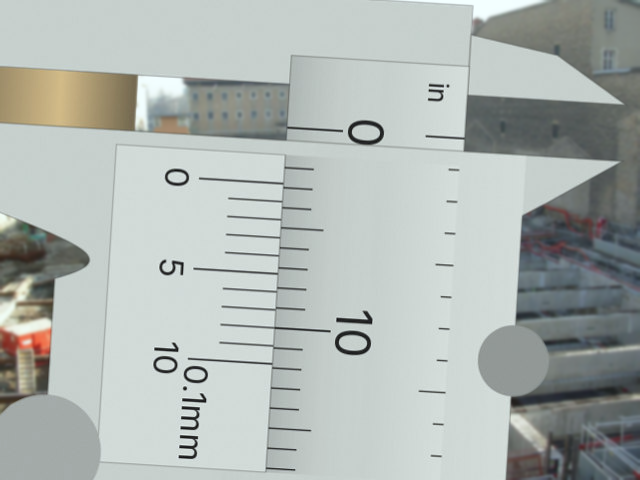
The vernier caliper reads 2.8 mm
